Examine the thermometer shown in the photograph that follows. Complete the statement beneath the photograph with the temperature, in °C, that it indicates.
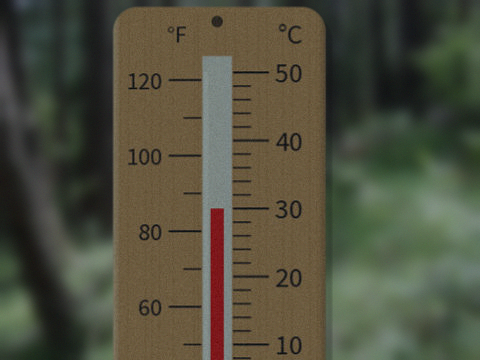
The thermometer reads 30 °C
